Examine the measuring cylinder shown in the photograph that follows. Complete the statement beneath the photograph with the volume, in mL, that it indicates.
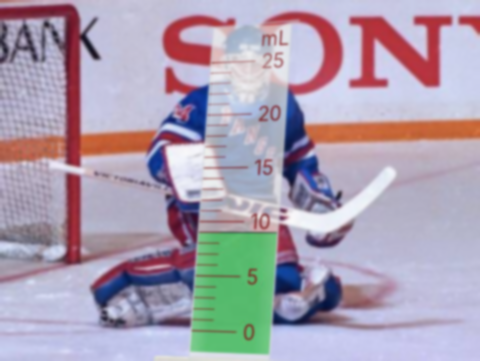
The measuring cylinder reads 9 mL
